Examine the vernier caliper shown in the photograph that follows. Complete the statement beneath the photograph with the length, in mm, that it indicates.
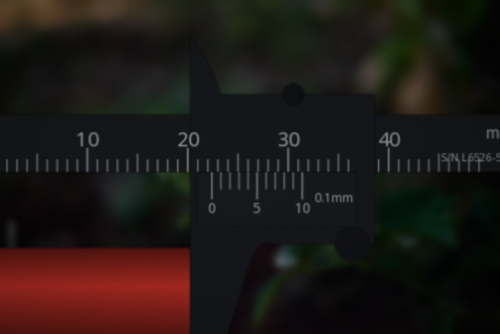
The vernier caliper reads 22.4 mm
